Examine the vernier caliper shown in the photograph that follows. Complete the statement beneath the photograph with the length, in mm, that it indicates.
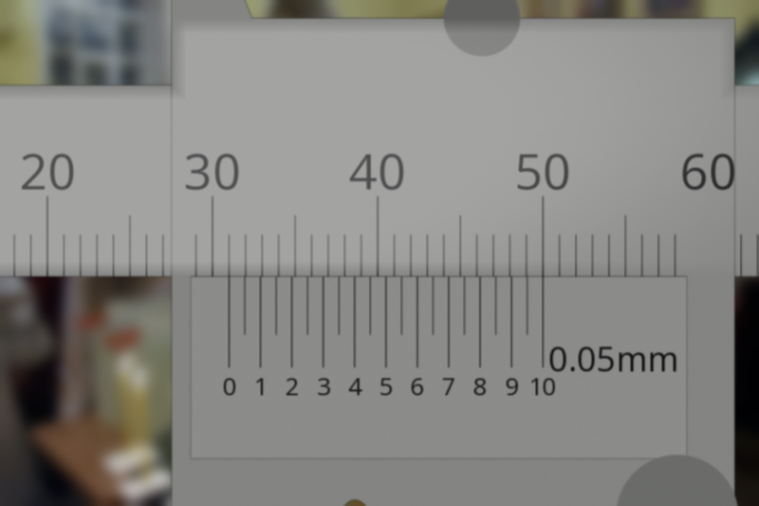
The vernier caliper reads 31.0 mm
